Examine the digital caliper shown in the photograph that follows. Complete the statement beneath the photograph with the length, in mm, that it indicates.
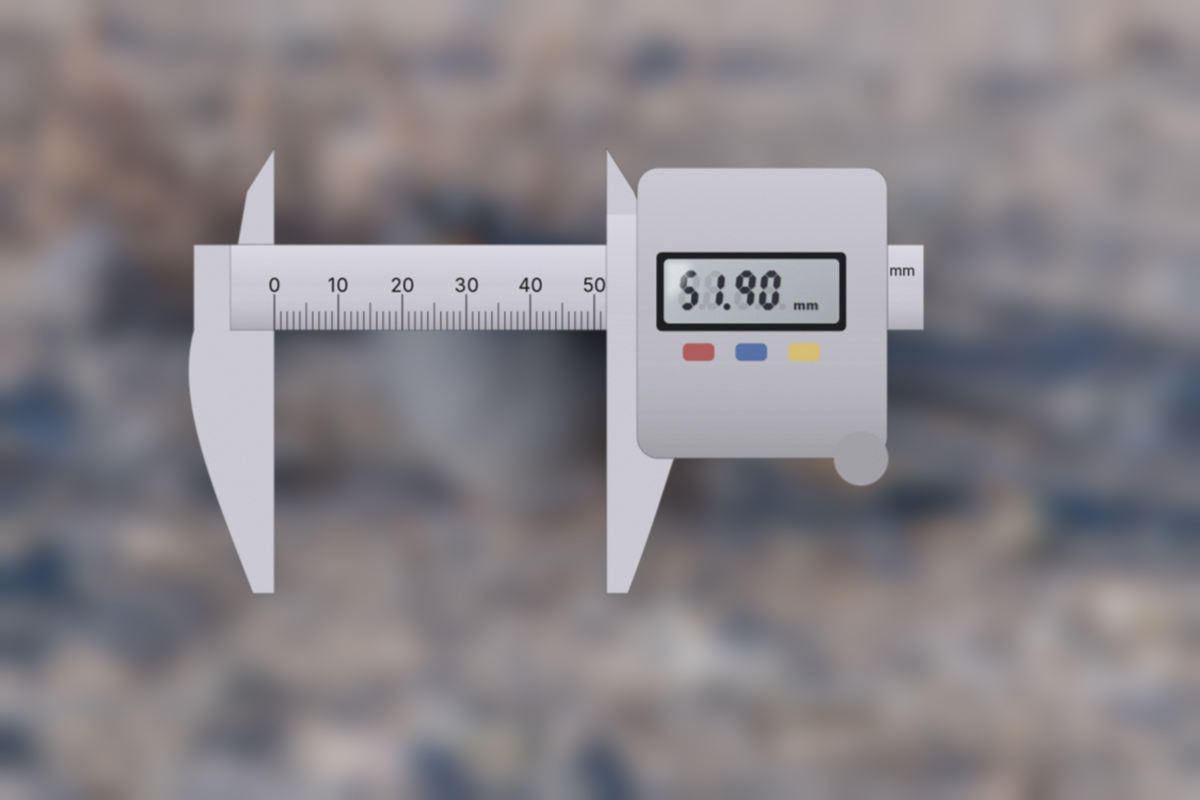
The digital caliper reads 51.90 mm
